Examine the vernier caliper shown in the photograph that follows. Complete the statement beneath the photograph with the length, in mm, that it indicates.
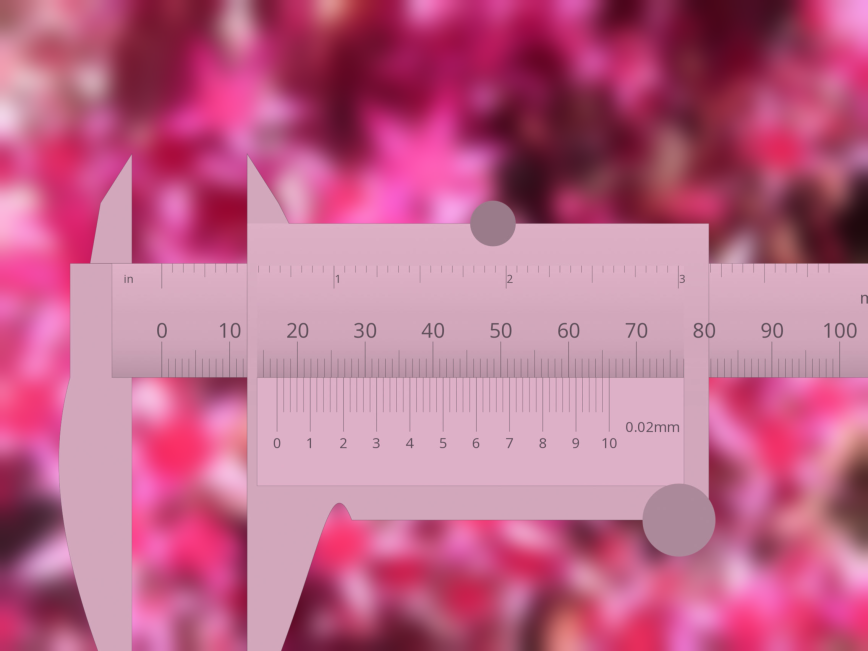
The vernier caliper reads 17.0 mm
